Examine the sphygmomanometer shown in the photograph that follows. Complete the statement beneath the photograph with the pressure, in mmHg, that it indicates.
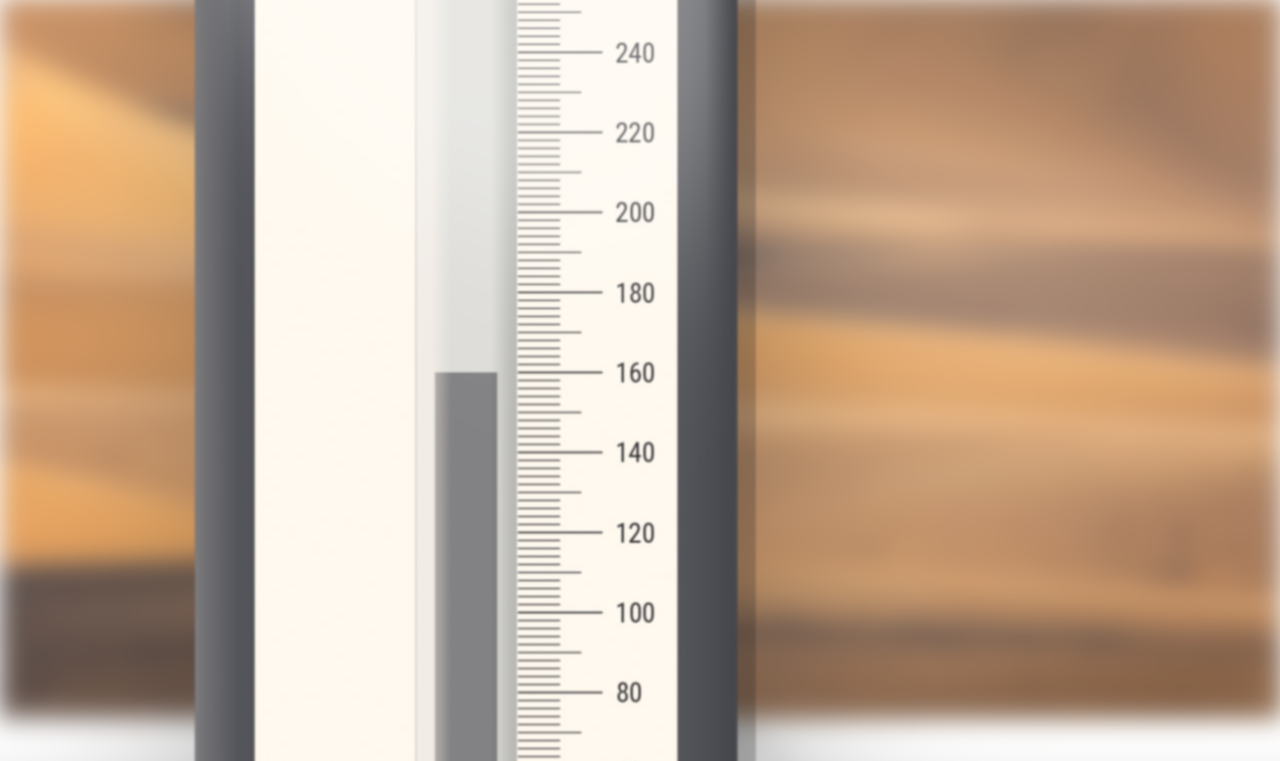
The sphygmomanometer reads 160 mmHg
